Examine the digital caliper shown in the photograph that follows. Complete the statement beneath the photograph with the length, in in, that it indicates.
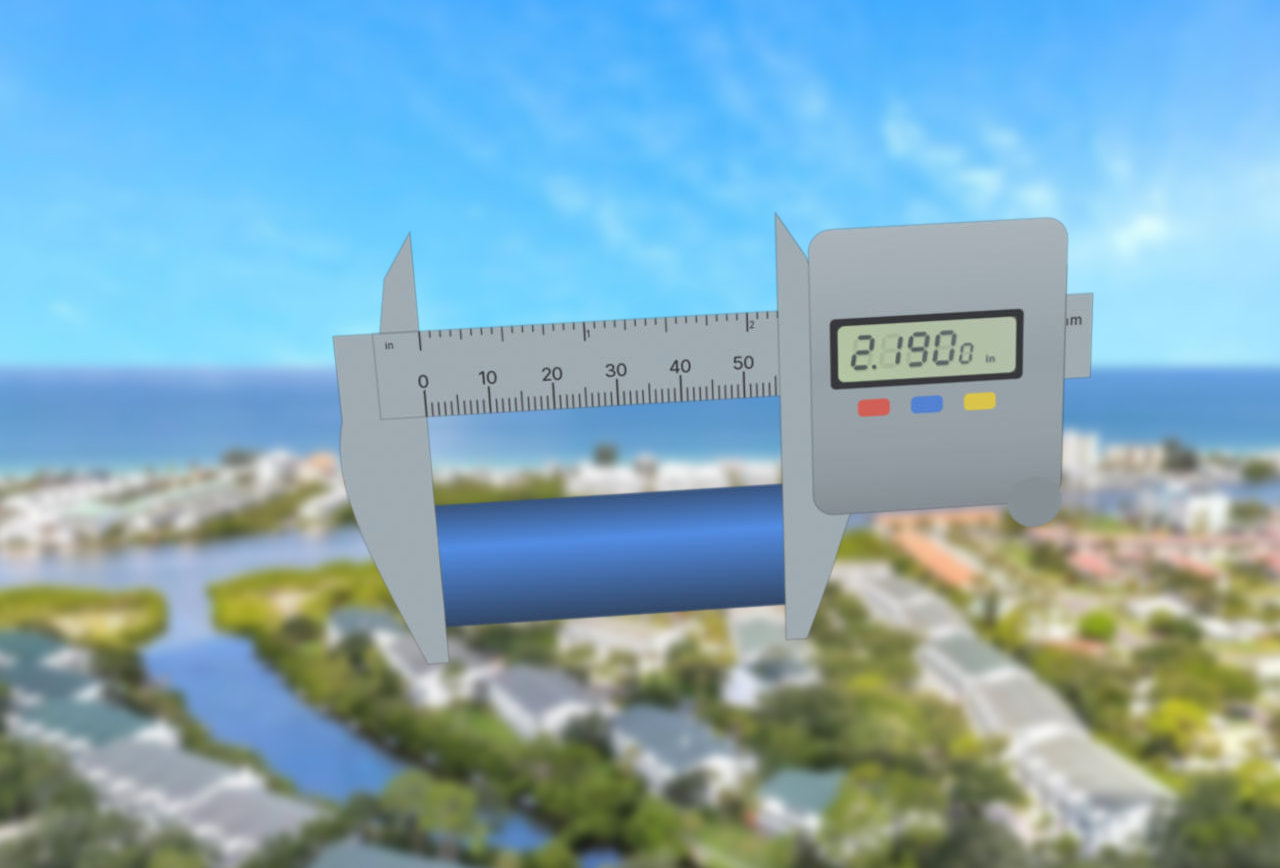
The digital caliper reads 2.1900 in
